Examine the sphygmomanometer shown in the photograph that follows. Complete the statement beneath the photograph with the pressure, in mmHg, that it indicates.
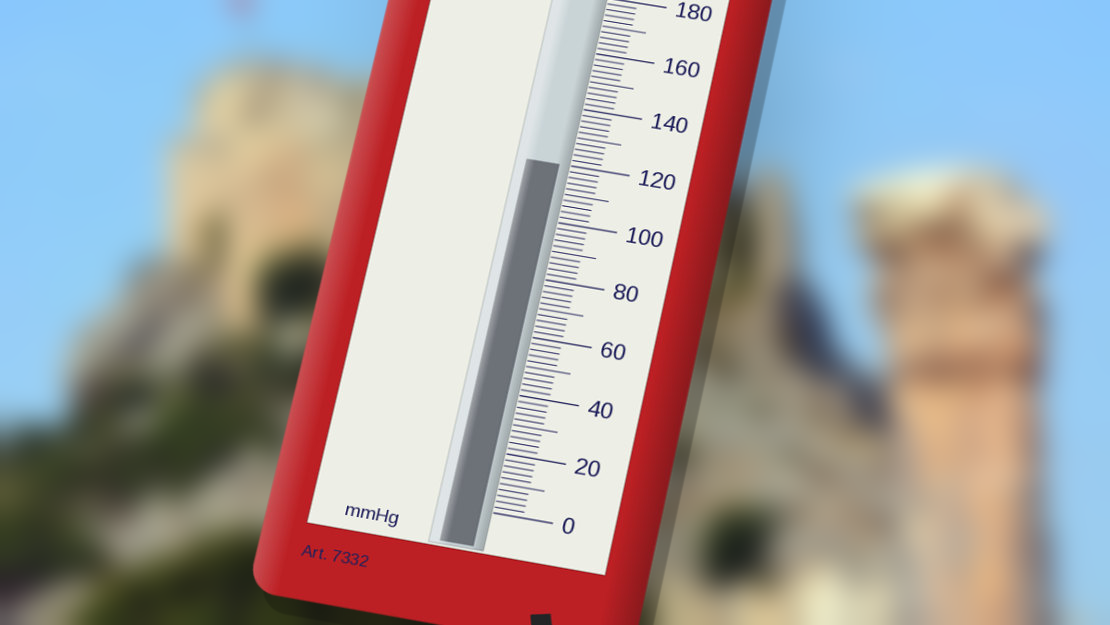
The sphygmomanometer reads 120 mmHg
